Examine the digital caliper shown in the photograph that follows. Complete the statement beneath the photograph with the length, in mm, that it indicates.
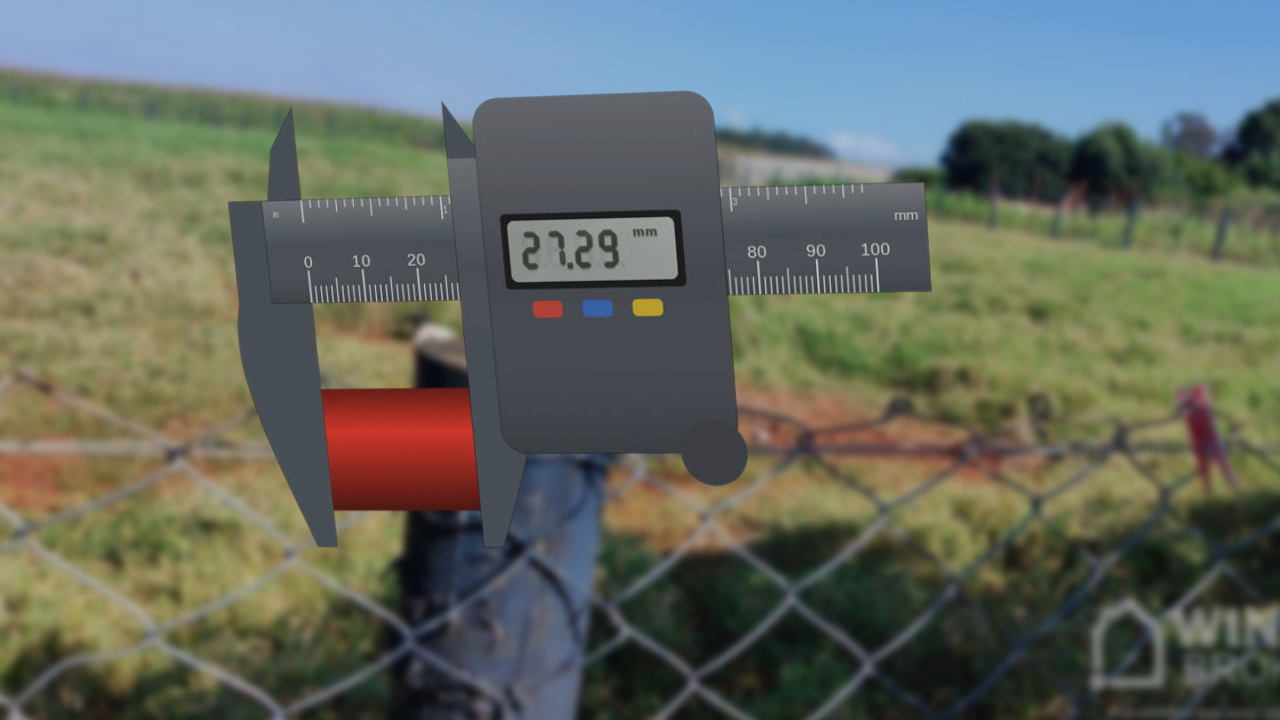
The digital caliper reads 27.29 mm
